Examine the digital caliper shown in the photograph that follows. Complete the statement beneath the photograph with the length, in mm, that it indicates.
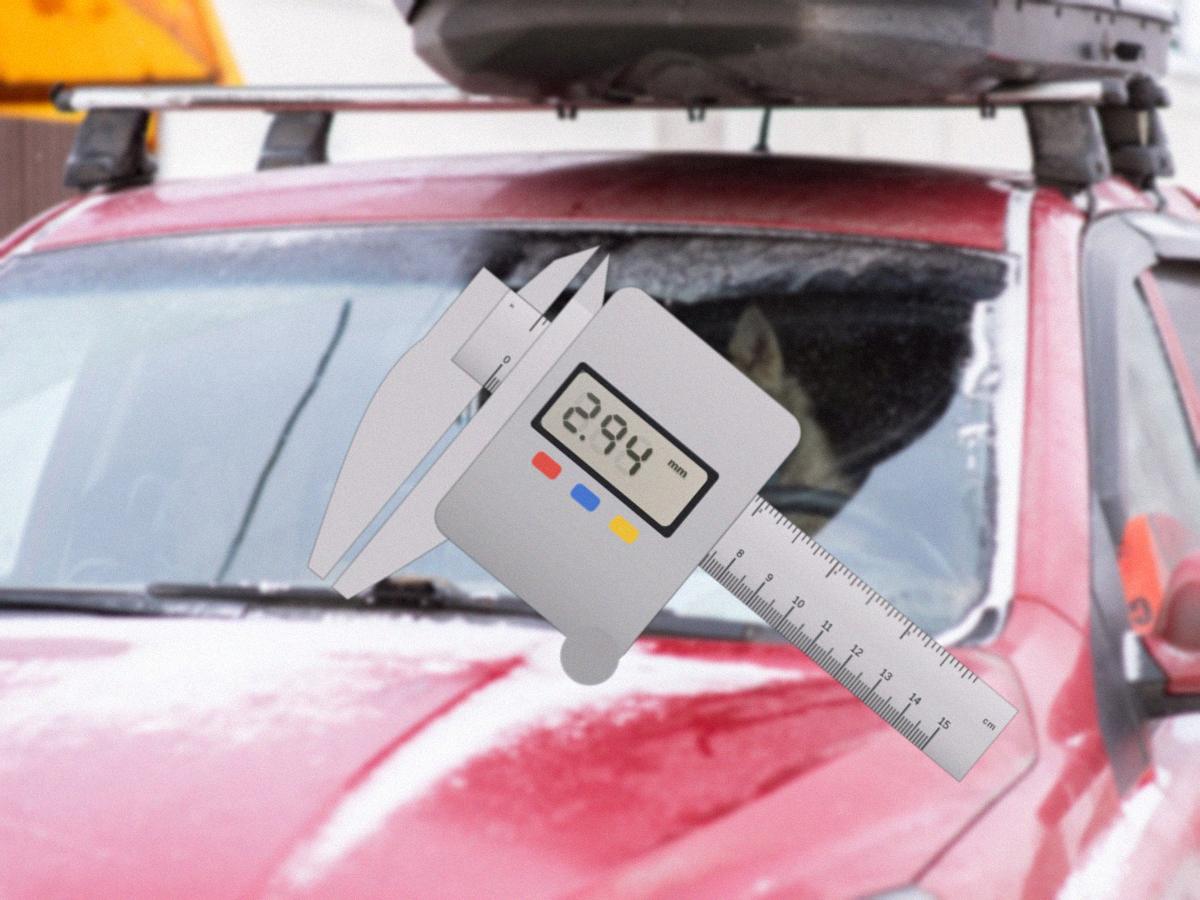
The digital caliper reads 2.94 mm
